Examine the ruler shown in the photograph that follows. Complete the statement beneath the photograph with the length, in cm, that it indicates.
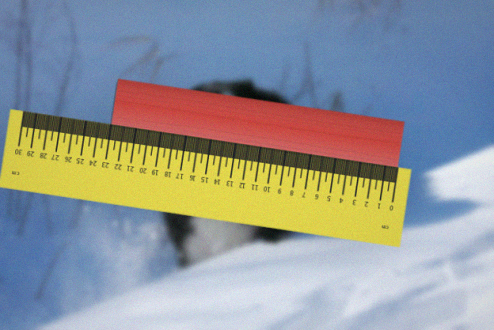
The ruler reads 23 cm
